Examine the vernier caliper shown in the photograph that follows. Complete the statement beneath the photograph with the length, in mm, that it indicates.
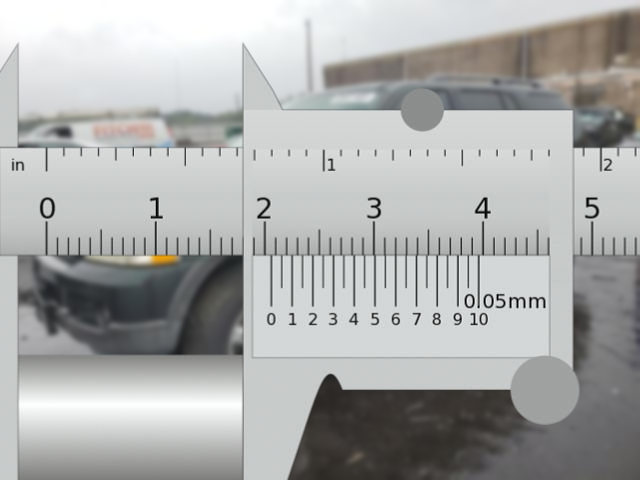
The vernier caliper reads 20.6 mm
